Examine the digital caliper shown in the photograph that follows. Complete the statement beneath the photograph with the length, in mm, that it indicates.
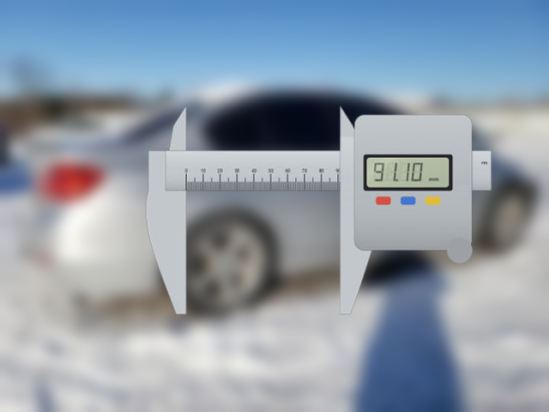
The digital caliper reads 91.10 mm
